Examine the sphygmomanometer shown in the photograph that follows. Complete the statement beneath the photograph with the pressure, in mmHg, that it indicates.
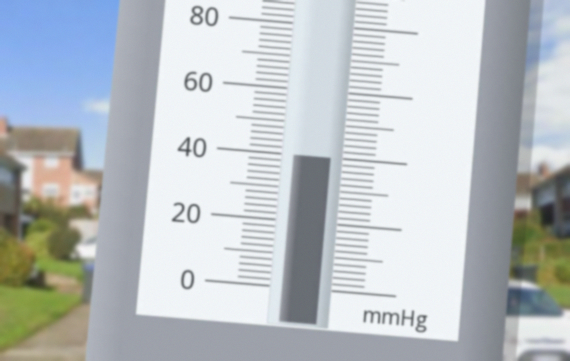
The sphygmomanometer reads 40 mmHg
